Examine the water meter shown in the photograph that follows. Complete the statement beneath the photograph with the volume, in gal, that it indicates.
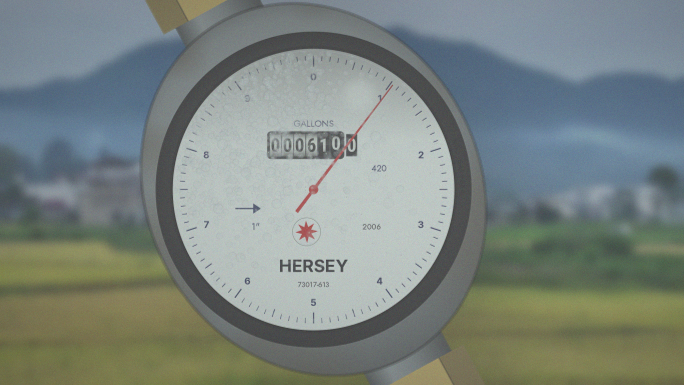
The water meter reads 6101.0 gal
